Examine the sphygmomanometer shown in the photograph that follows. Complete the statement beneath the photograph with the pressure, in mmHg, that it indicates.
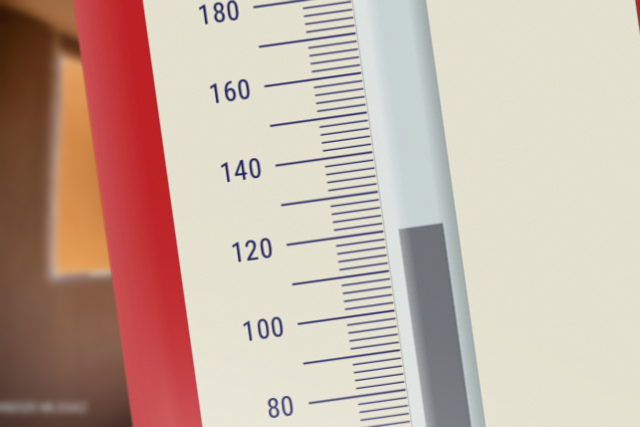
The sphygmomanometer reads 120 mmHg
